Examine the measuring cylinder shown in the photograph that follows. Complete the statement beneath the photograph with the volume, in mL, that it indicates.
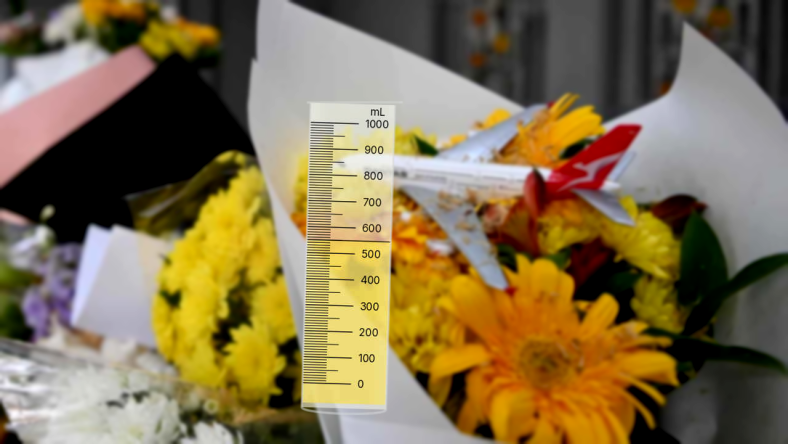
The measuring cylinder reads 550 mL
